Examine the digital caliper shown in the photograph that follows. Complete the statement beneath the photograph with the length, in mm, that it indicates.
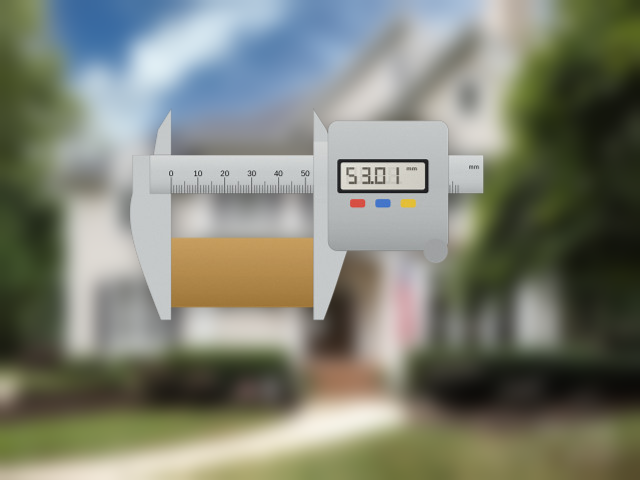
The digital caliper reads 53.01 mm
